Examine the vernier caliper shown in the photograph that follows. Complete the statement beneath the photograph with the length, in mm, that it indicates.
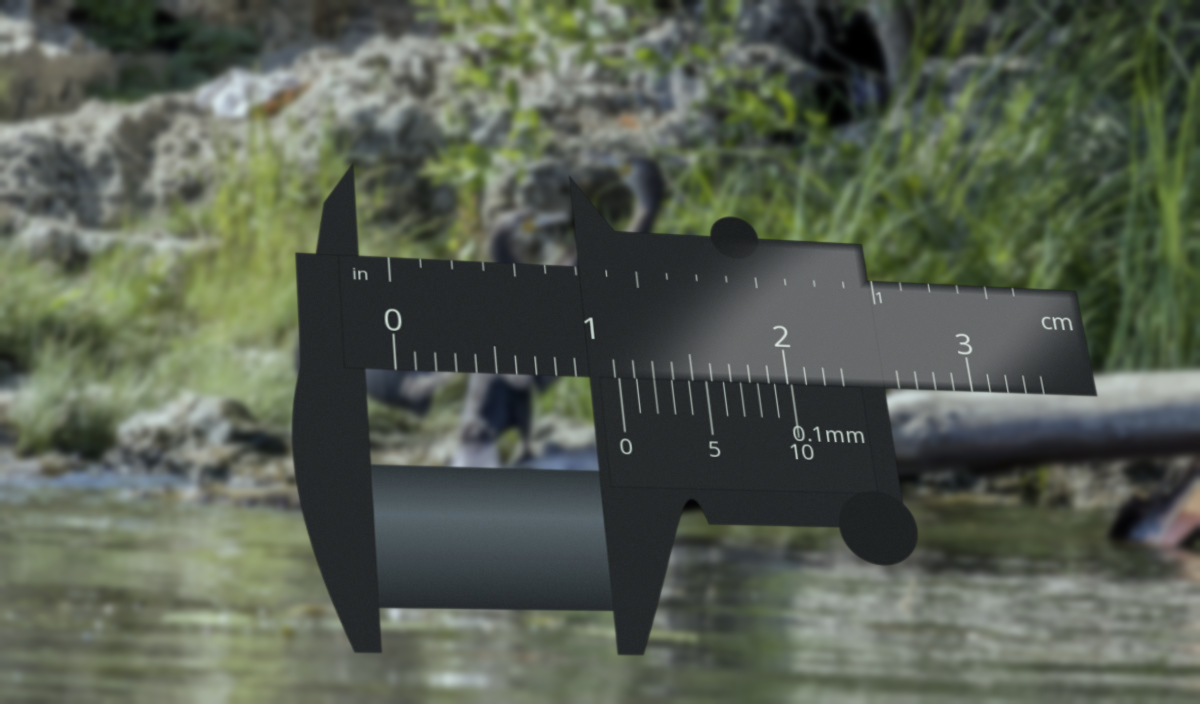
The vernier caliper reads 11.2 mm
